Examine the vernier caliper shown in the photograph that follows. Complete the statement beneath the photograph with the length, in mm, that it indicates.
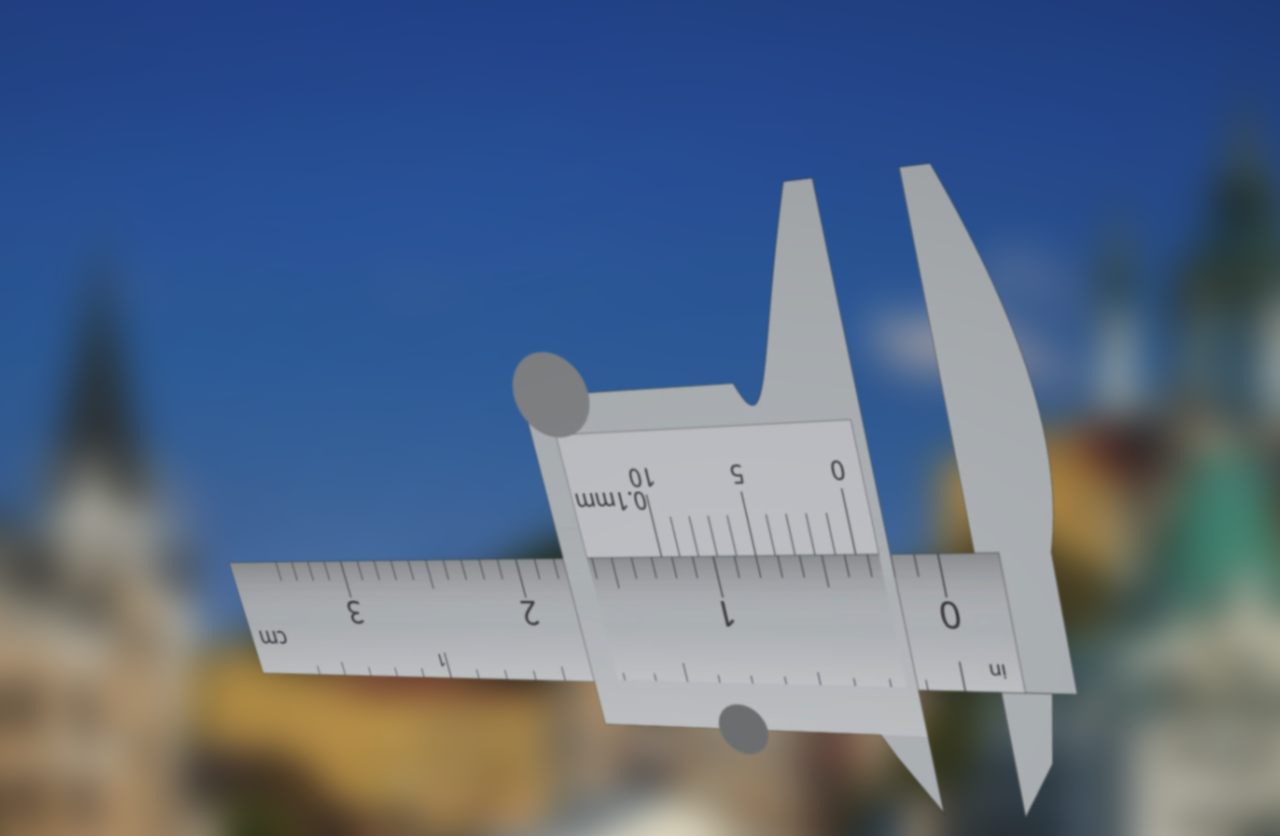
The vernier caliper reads 3.5 mm
